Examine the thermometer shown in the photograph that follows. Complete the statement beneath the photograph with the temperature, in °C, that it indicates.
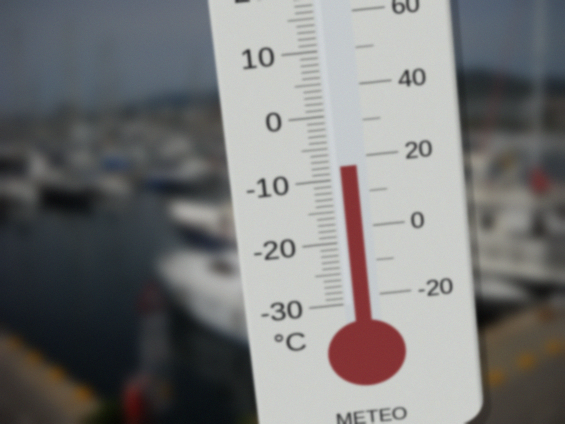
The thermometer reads -8 °C
